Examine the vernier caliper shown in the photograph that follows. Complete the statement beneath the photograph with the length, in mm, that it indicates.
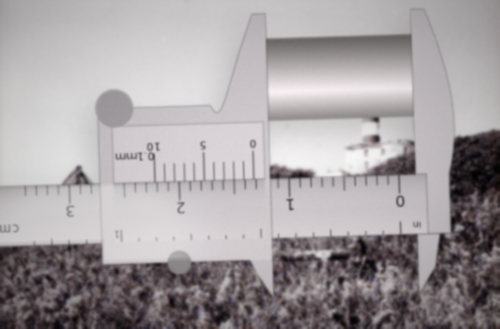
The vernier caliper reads 13.2 mm
